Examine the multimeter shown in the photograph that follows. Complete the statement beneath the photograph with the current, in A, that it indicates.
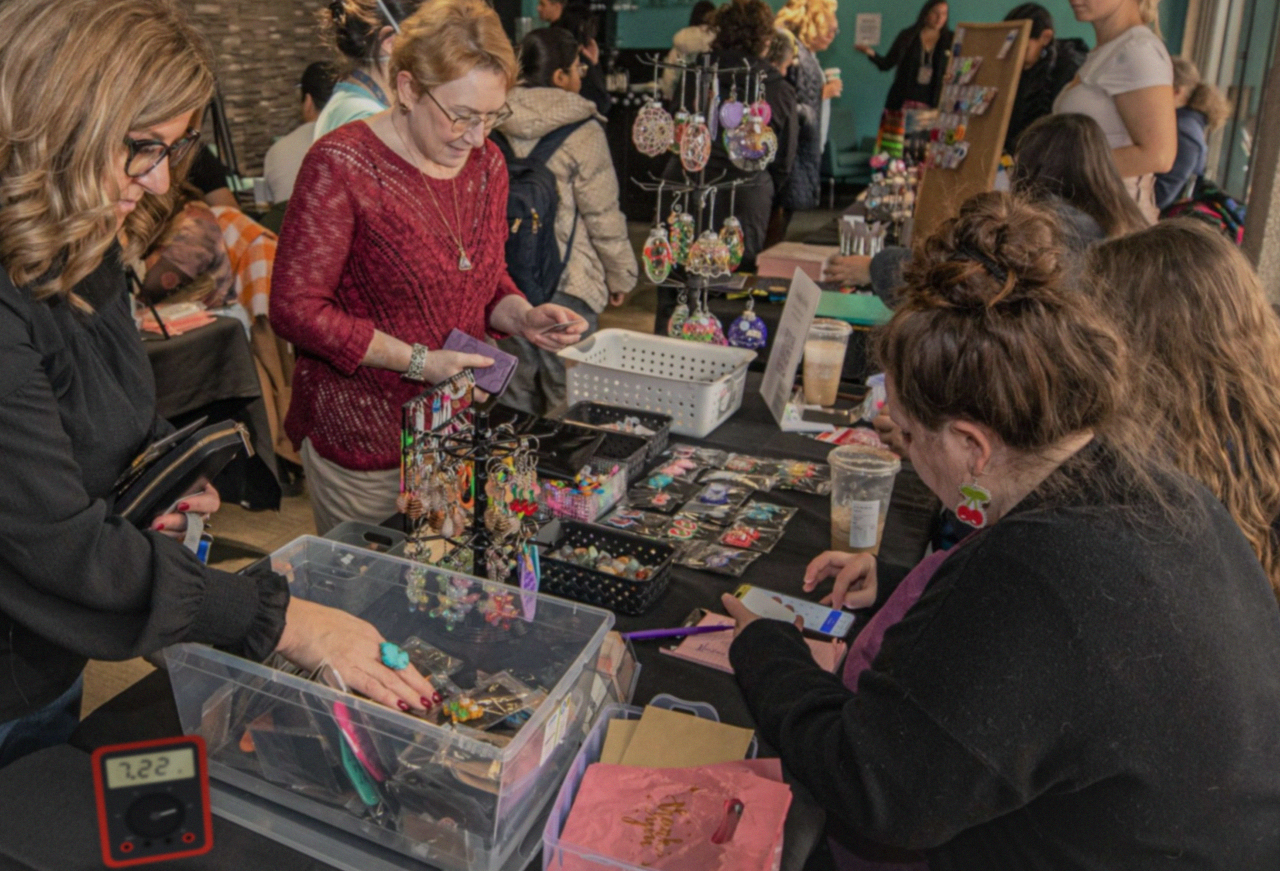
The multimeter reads 7.22 A
